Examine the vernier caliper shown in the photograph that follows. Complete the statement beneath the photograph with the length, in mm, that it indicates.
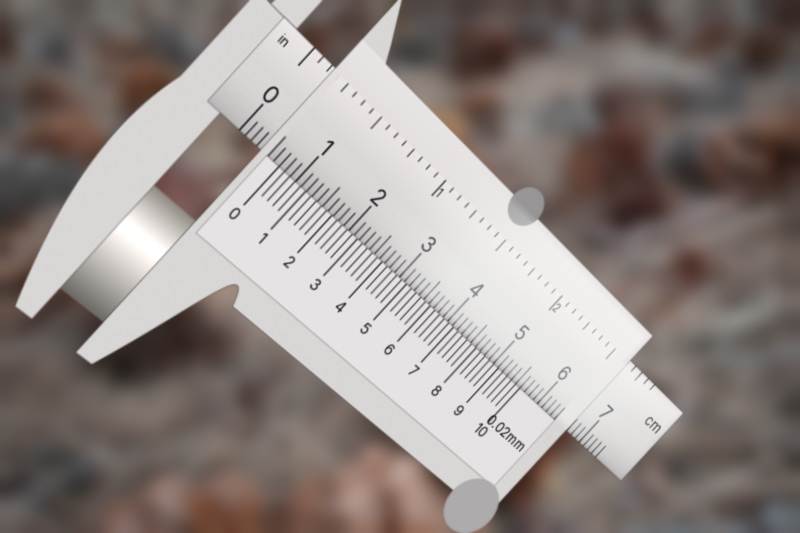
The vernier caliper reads 7.0 mm
